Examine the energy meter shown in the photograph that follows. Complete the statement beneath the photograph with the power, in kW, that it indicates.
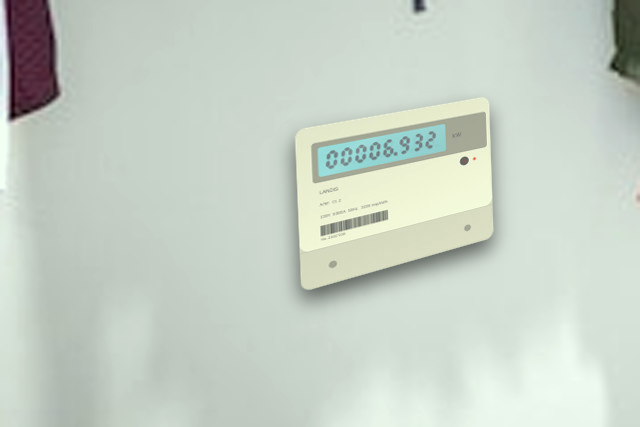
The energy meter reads 6.932 kW
